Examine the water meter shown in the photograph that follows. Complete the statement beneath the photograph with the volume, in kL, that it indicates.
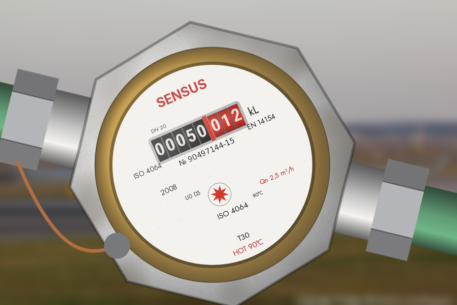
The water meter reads 50.012 kL
